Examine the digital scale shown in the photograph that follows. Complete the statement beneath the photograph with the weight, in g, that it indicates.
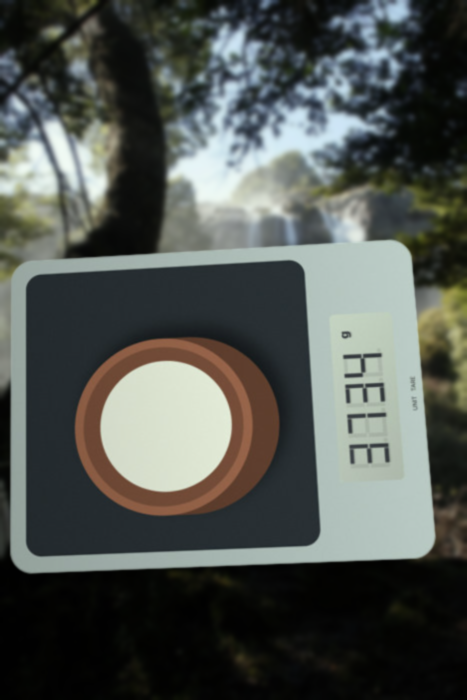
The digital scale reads 3734 g
